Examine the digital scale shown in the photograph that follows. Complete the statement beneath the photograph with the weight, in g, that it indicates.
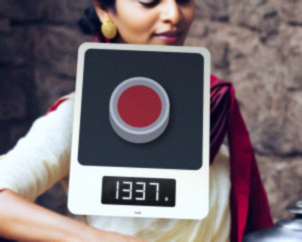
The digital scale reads 1337 g
